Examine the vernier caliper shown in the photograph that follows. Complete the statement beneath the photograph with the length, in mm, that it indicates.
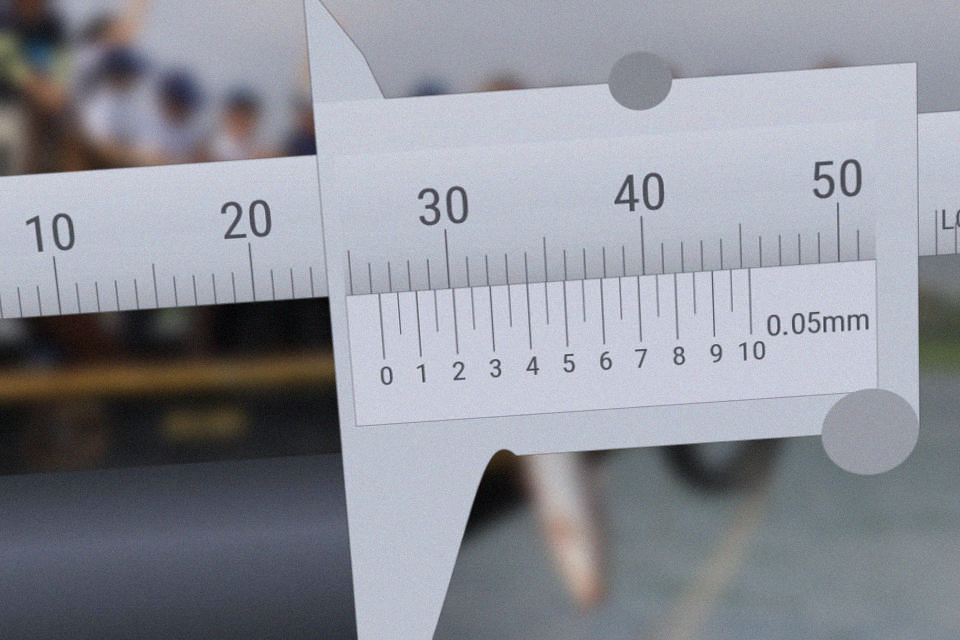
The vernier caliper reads 26.4 mm
